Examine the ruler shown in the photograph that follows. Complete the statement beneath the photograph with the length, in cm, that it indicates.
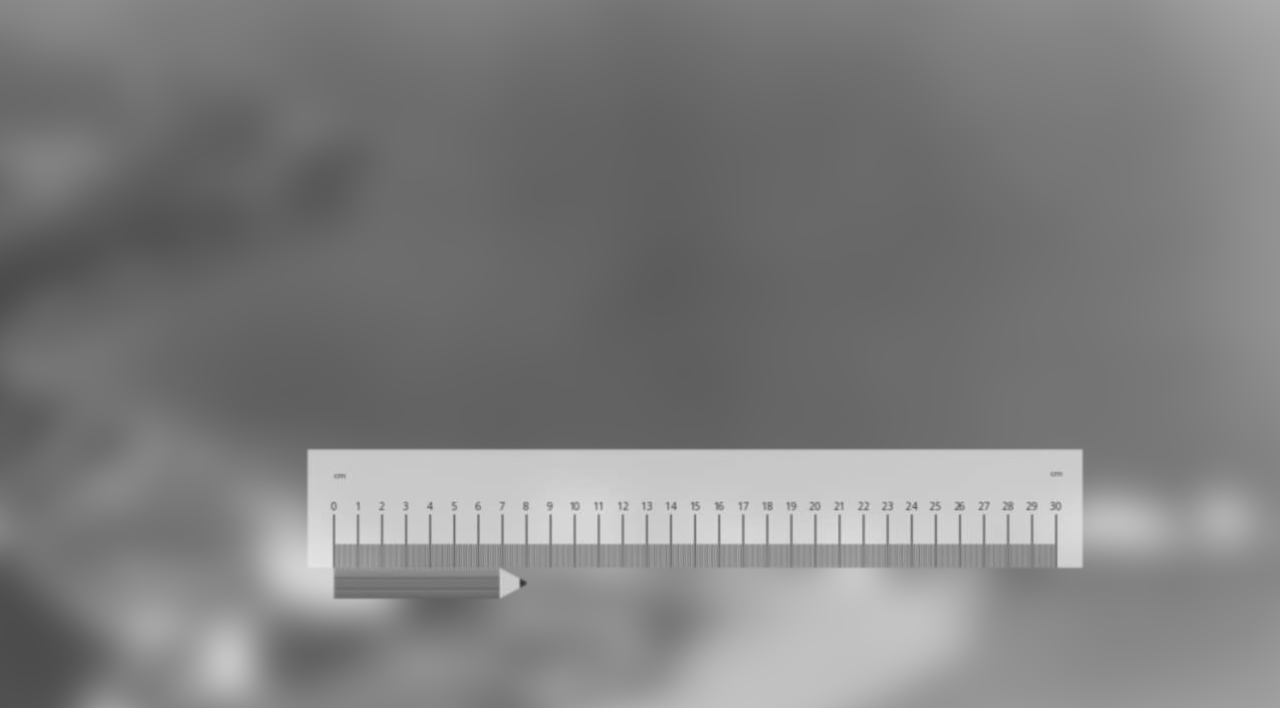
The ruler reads 8 cm
